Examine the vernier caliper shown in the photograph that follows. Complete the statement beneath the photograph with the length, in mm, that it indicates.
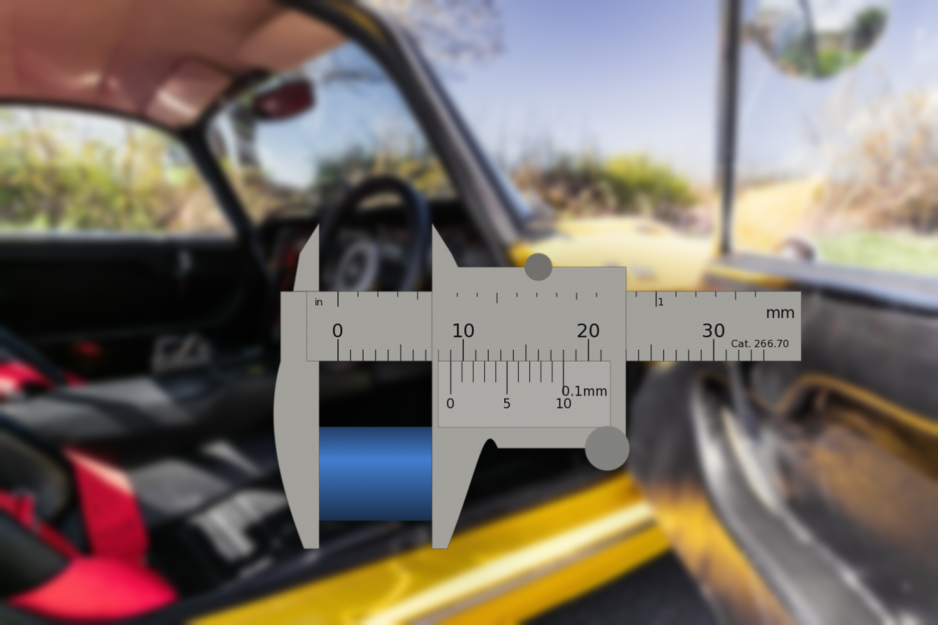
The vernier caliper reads 9.0 mm
